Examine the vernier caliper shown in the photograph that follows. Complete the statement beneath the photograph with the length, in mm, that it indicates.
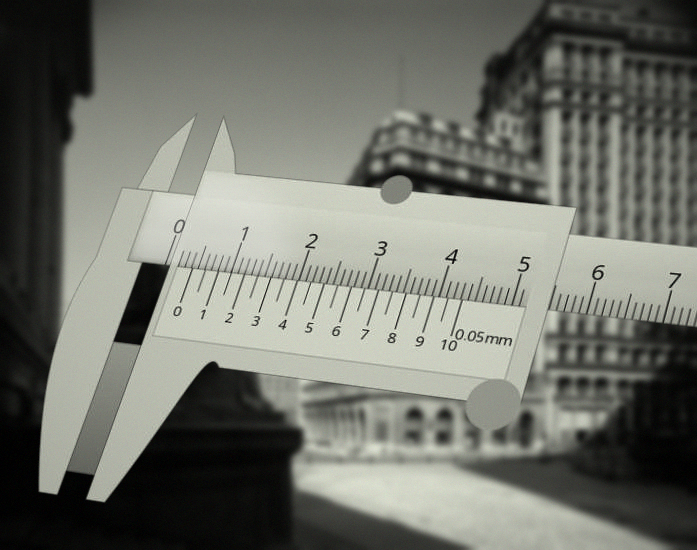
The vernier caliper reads 4.2 mm
